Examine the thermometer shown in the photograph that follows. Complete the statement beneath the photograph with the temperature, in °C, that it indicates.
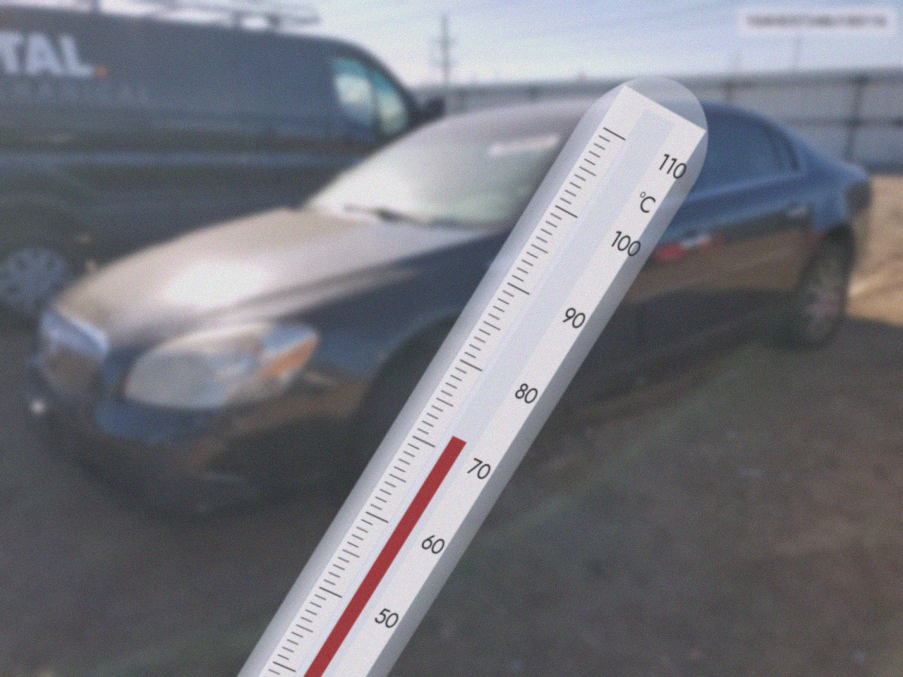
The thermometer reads 72 °C
